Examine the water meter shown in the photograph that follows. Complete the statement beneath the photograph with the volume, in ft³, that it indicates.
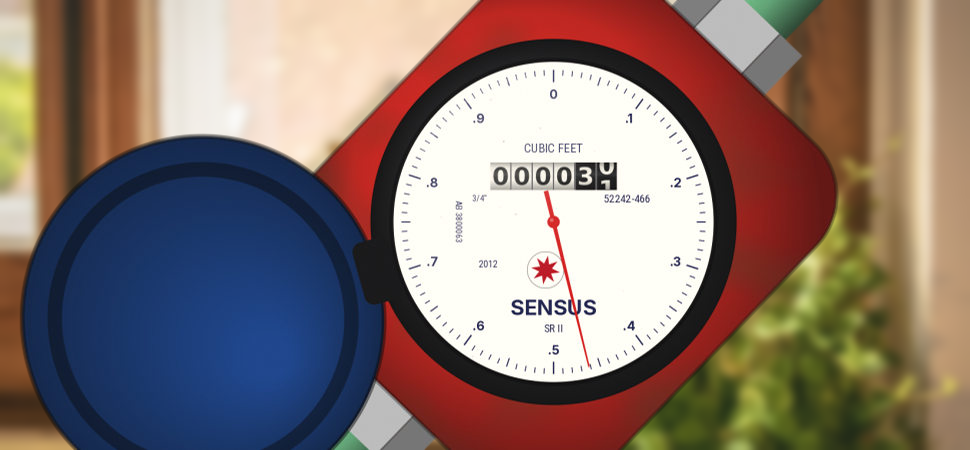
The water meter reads 30.46 ft³
